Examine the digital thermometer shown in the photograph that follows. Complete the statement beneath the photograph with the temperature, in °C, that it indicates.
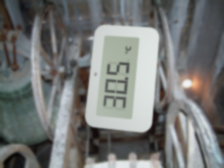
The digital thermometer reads 30.5 °C
